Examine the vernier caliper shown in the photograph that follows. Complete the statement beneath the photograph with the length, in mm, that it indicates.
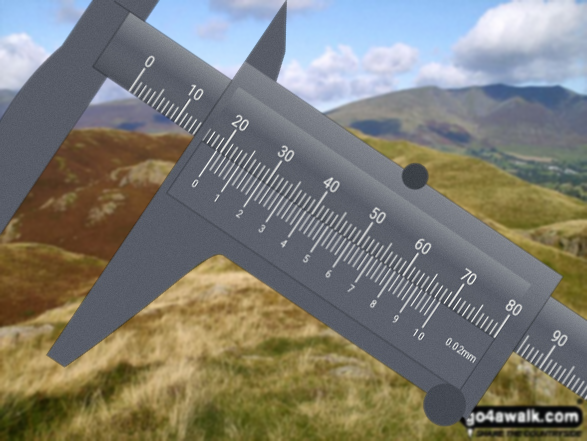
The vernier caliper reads 19.2 mm
